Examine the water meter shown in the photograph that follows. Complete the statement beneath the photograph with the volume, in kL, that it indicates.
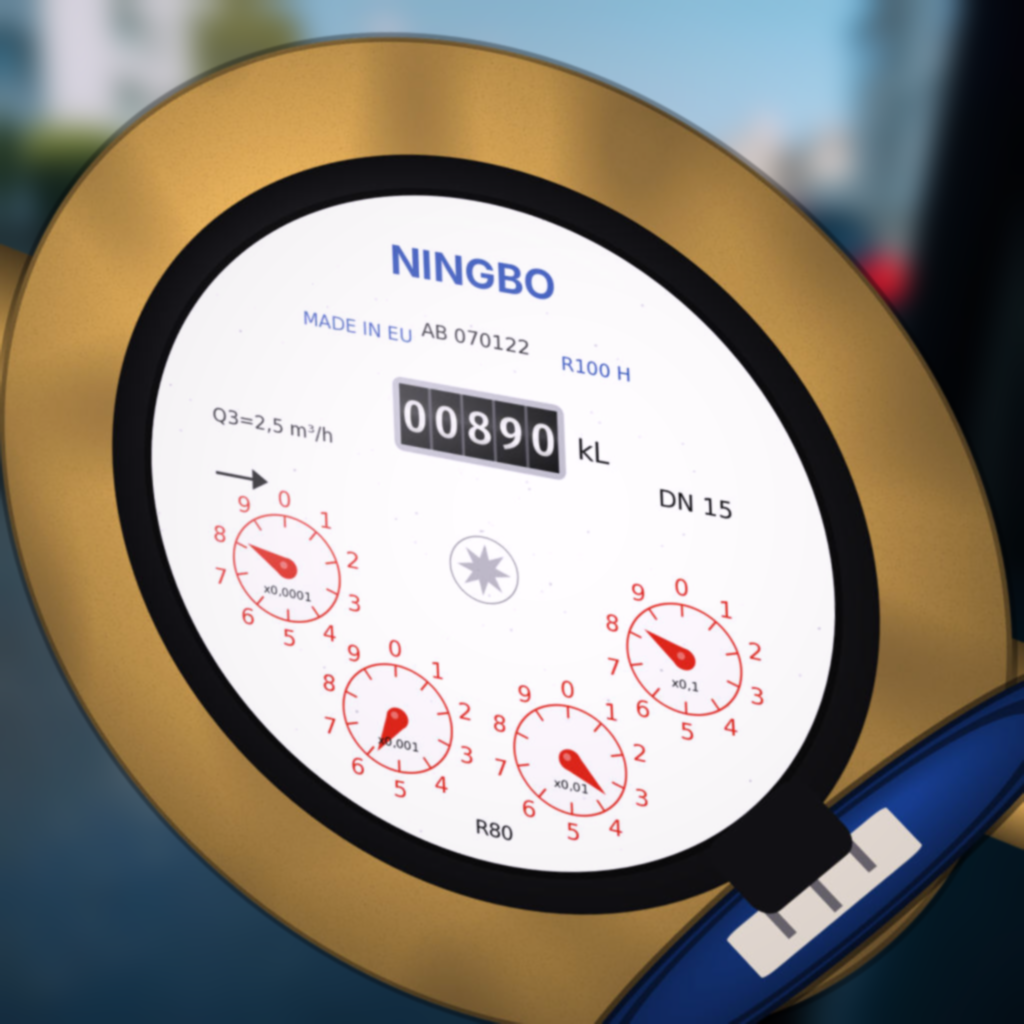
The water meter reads 890.8358 kL
